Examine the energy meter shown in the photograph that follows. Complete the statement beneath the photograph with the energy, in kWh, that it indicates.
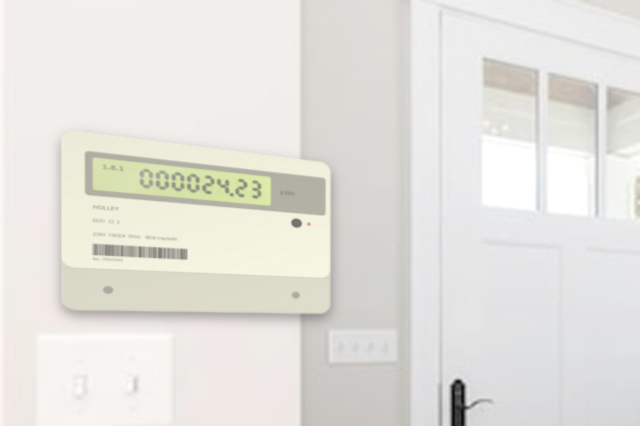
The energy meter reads 24.23 kWh
